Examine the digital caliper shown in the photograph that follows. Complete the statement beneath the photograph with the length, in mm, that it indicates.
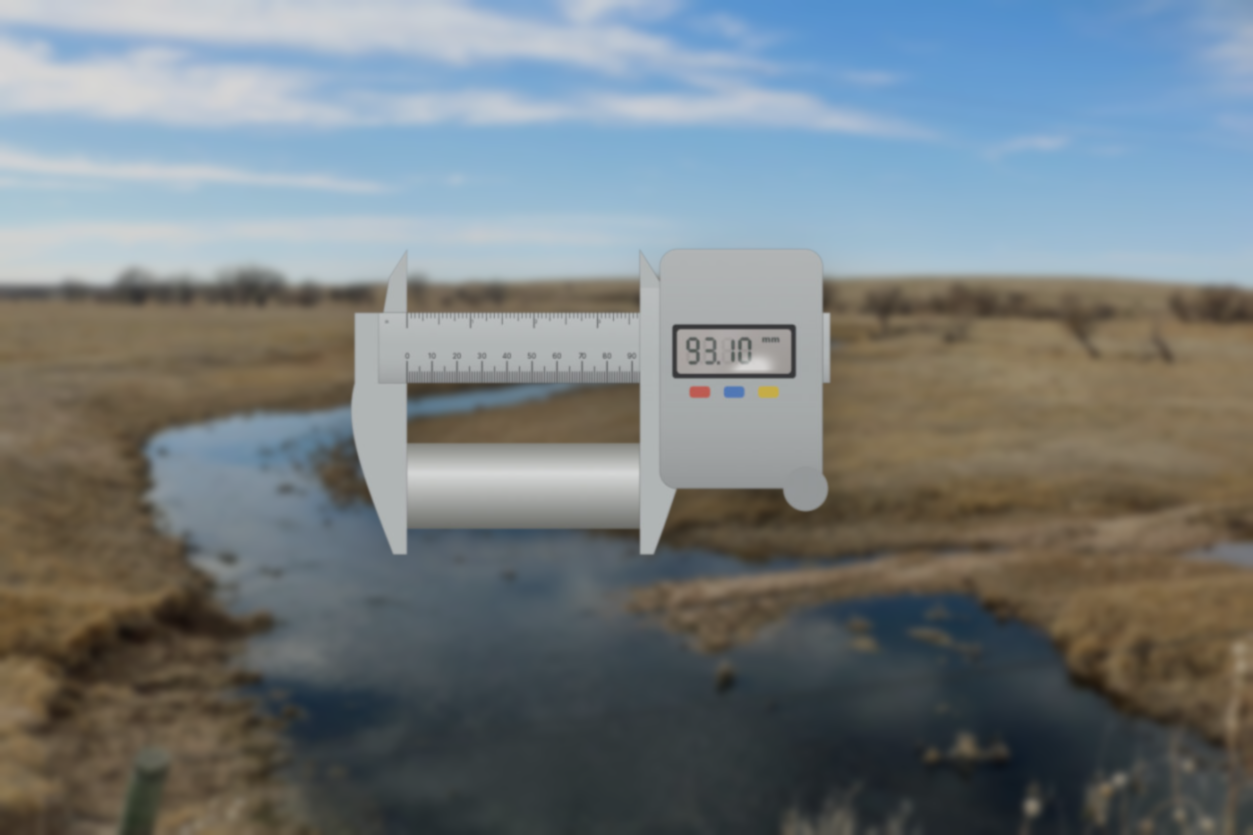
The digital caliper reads 93.10 mm
